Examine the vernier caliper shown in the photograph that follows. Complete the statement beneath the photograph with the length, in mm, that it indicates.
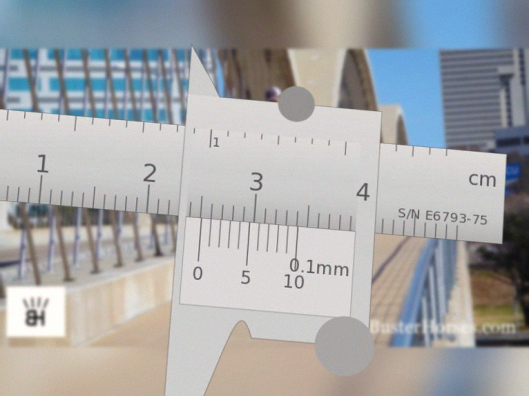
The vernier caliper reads 25.1 mm
